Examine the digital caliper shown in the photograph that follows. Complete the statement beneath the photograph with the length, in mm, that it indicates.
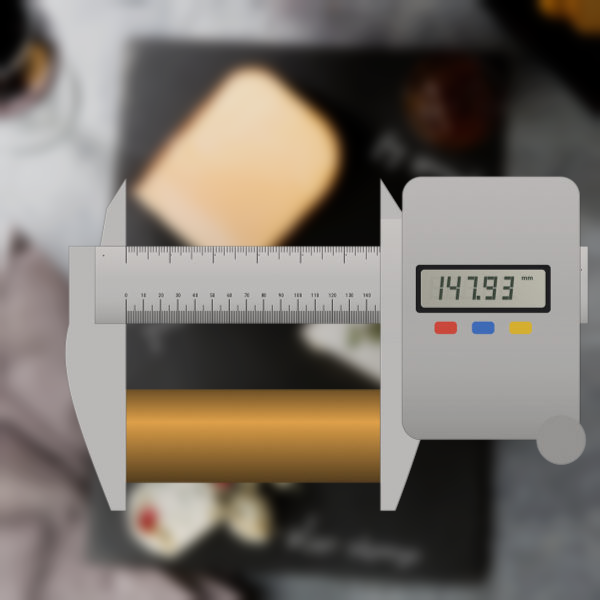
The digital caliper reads 147.93 mm
